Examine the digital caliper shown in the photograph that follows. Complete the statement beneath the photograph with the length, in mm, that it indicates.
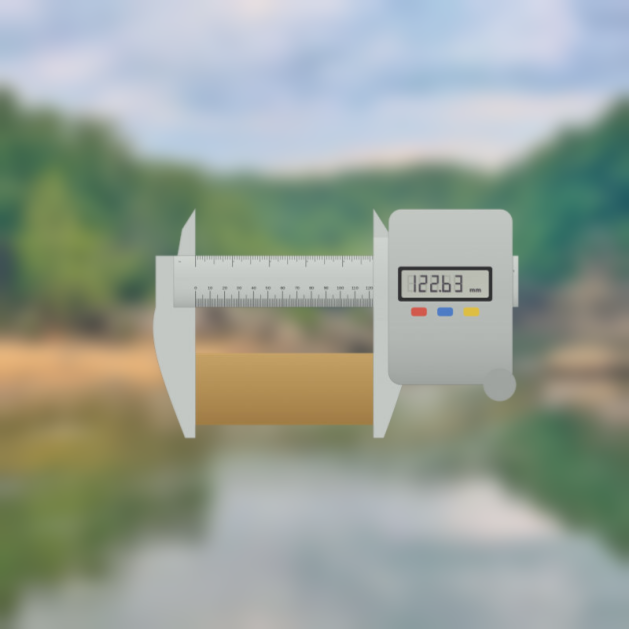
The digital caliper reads 122.63 mm
